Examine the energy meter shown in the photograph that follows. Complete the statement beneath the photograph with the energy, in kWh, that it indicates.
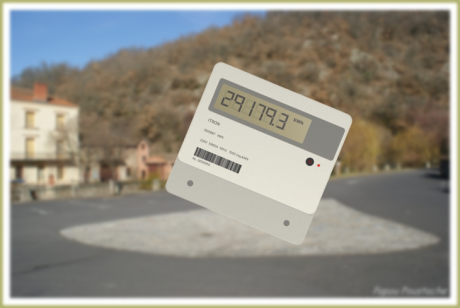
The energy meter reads 29179.3 kWh
